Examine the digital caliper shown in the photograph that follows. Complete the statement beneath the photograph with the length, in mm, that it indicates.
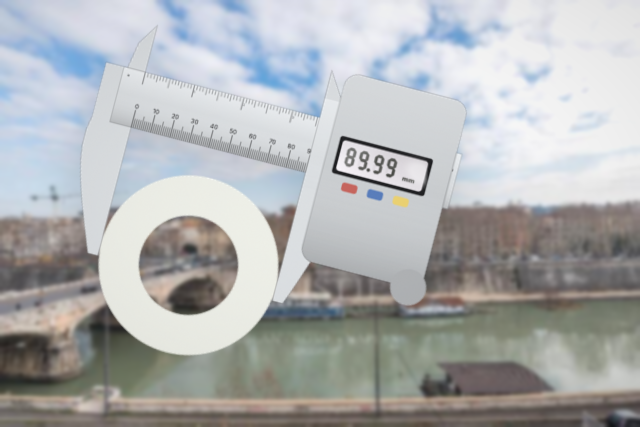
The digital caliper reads 89.99 mm
